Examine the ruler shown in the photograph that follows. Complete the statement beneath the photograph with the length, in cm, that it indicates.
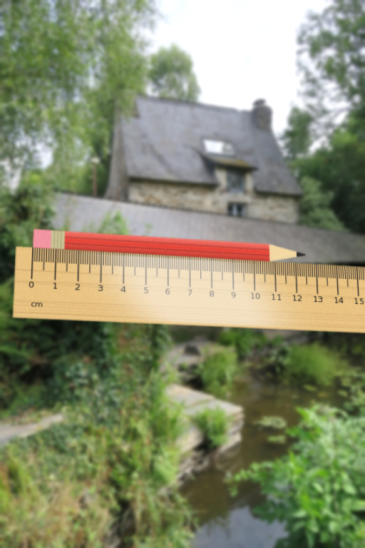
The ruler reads 12.5 cm
